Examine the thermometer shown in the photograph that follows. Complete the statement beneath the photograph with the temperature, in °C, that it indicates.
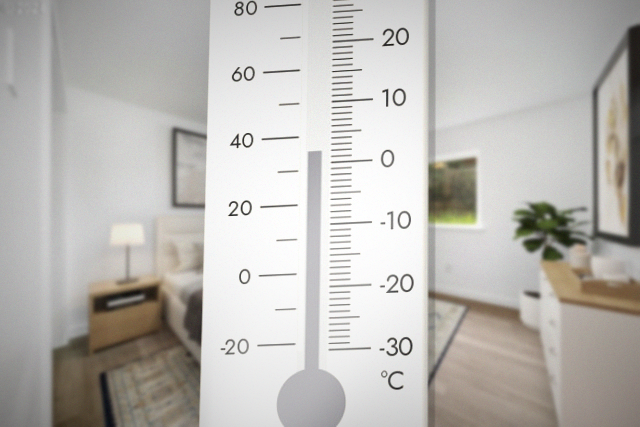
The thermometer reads 2 °C
